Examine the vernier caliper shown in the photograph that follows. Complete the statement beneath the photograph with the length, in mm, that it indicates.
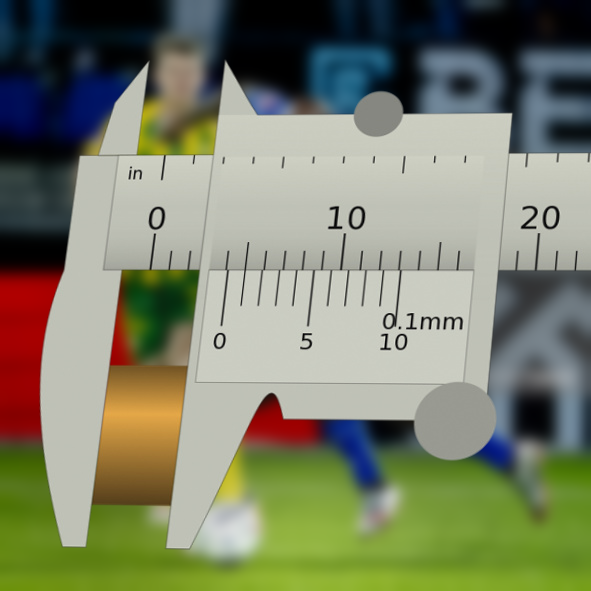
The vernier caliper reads 4.1 mm
